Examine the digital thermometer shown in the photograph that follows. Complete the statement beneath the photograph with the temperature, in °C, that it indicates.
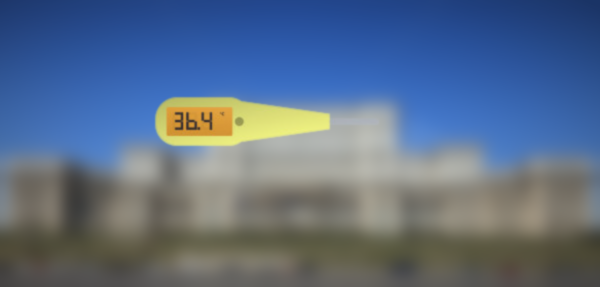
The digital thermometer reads 36.4 °C
